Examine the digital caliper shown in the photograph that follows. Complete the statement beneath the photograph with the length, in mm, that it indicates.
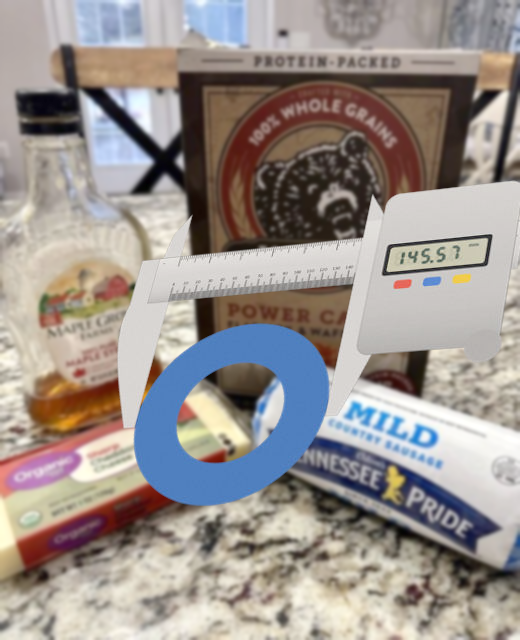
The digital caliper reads 145.57 mm
